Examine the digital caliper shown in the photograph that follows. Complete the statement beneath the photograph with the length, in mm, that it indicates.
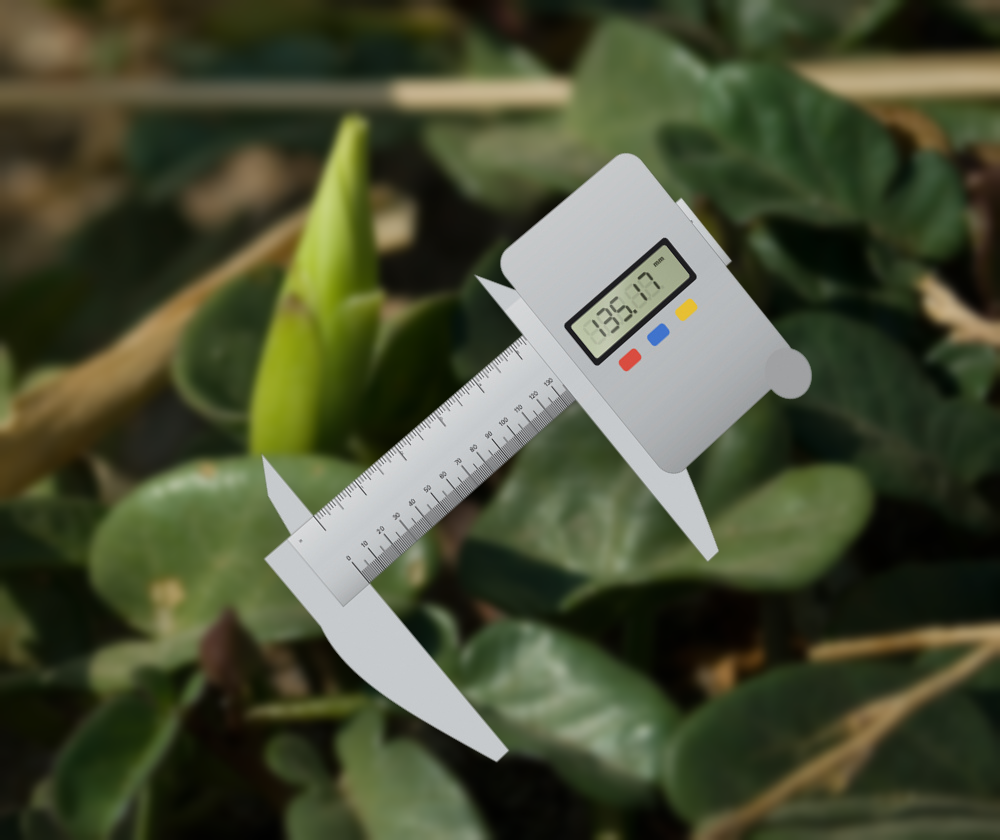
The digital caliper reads 135.17 mm
